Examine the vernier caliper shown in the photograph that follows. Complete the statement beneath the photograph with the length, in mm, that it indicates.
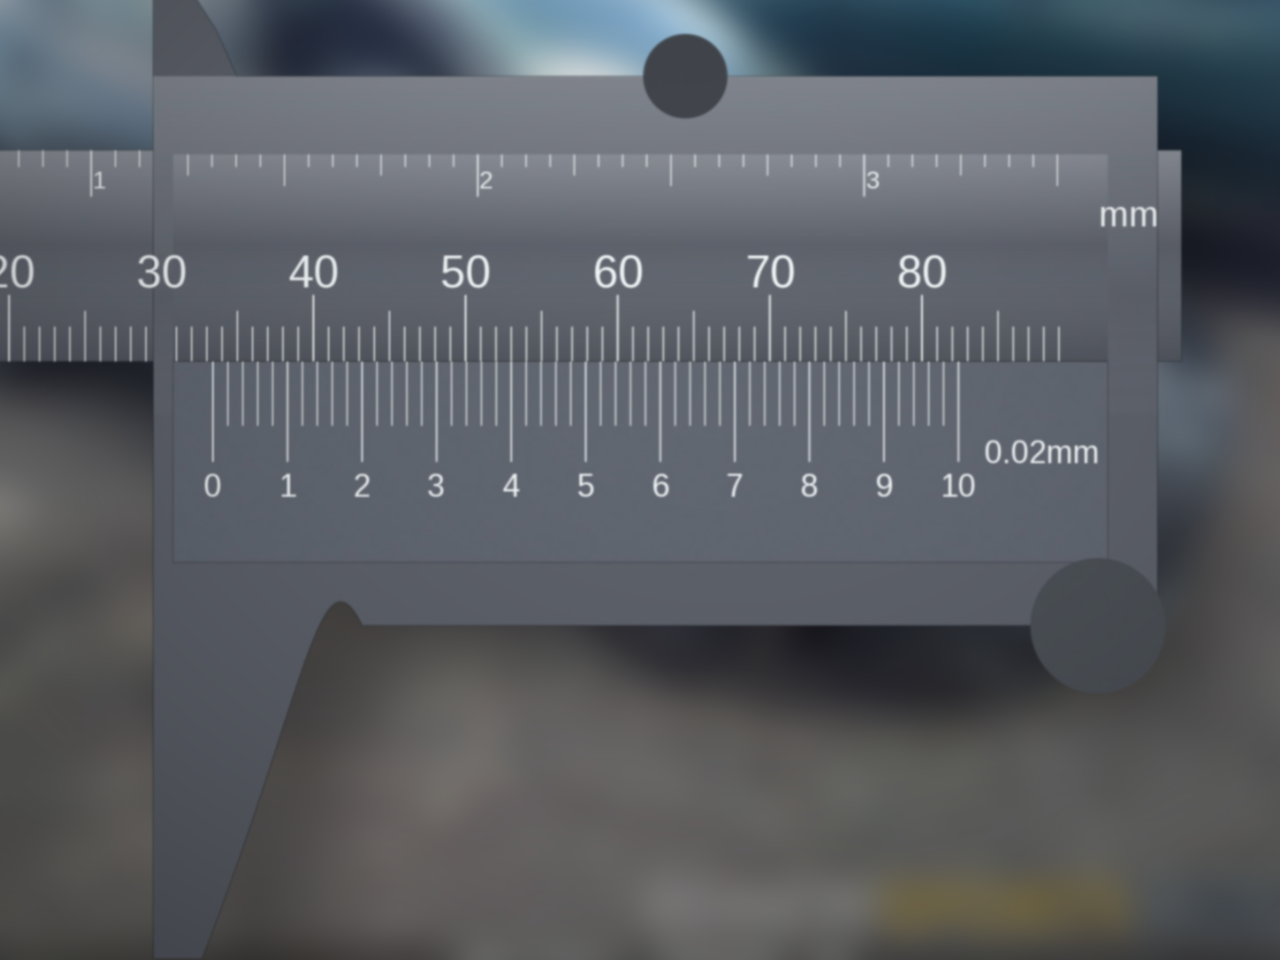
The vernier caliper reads 33.4 mm
